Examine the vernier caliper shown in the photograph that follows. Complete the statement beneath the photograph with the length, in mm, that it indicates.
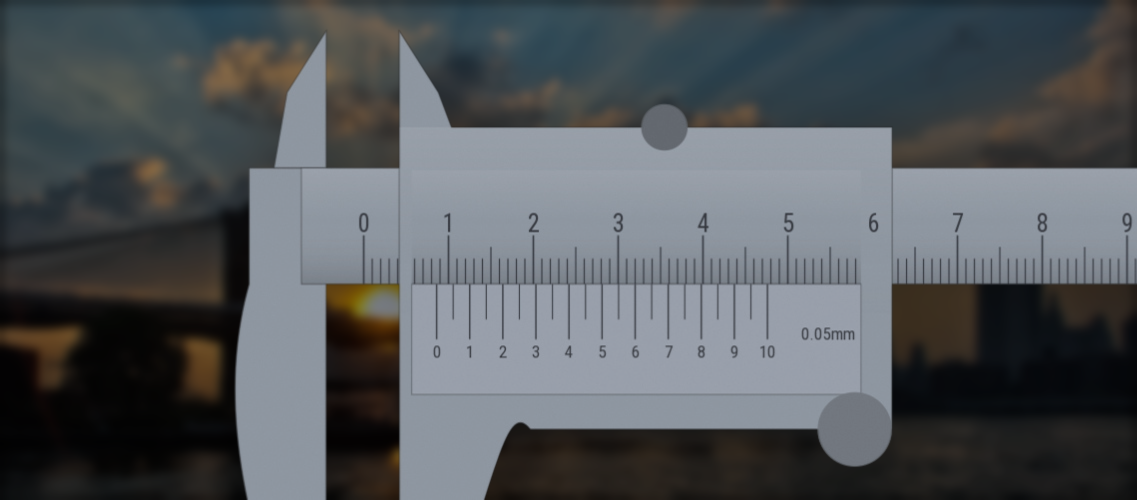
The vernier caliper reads 8.6 mm
